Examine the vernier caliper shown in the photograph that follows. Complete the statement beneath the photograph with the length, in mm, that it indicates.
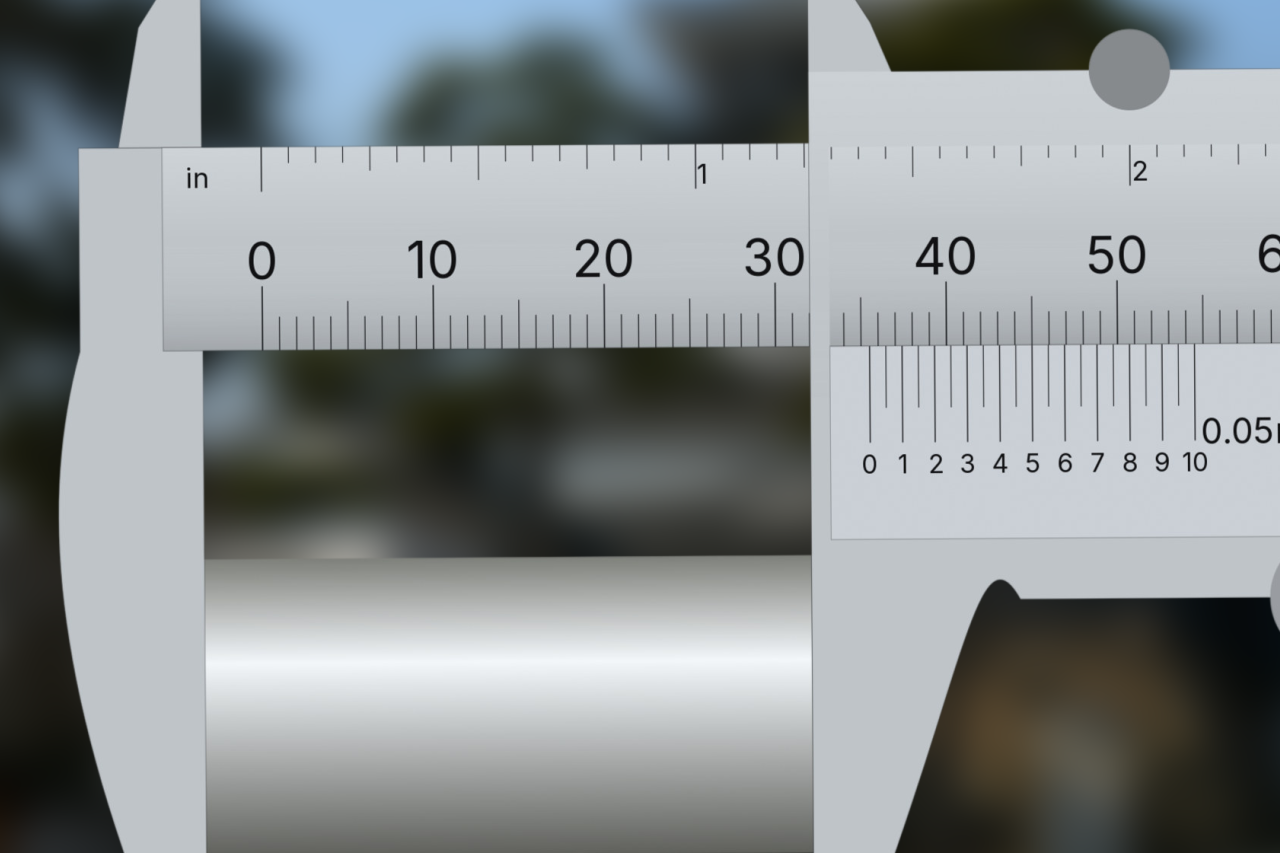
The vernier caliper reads 35.5 mm
